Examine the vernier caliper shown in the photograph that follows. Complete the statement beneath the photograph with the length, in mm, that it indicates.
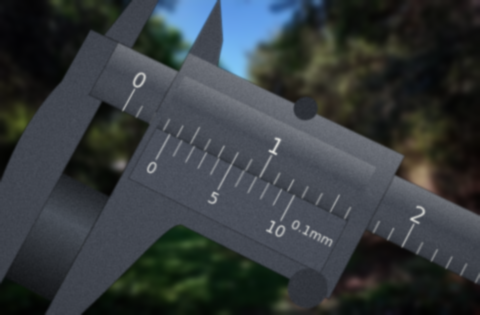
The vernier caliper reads 3.5 mm
